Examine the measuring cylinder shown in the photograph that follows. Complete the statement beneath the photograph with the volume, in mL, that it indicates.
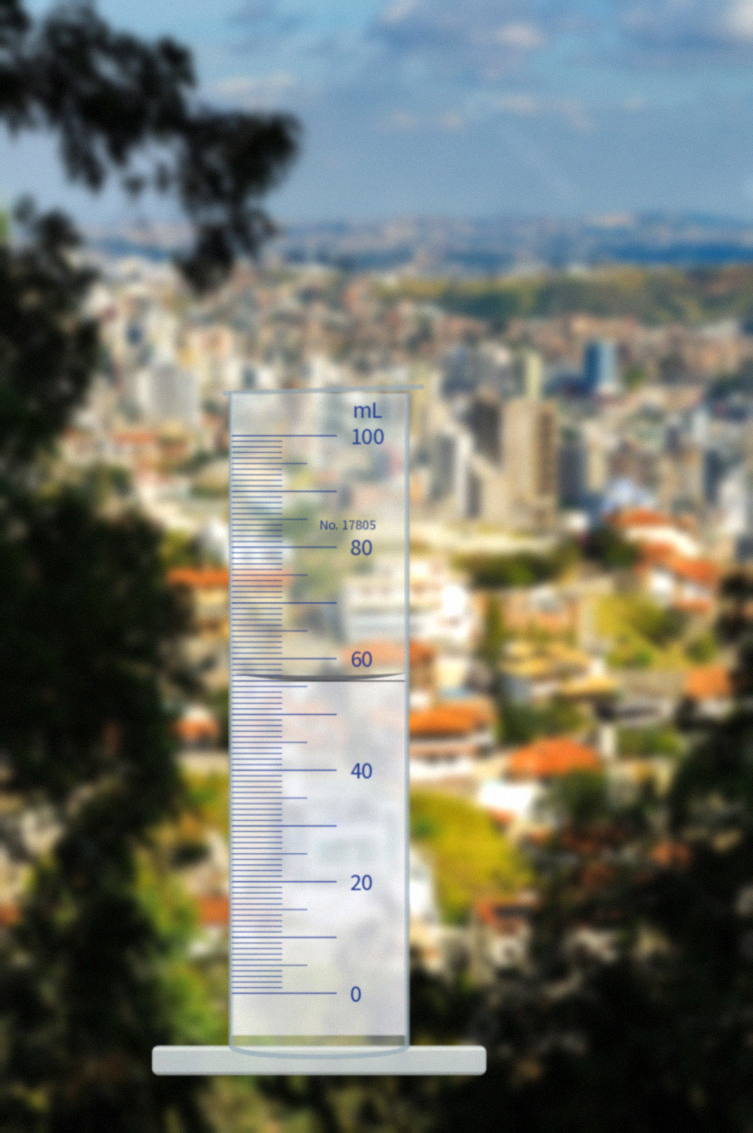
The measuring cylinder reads 56 mL
